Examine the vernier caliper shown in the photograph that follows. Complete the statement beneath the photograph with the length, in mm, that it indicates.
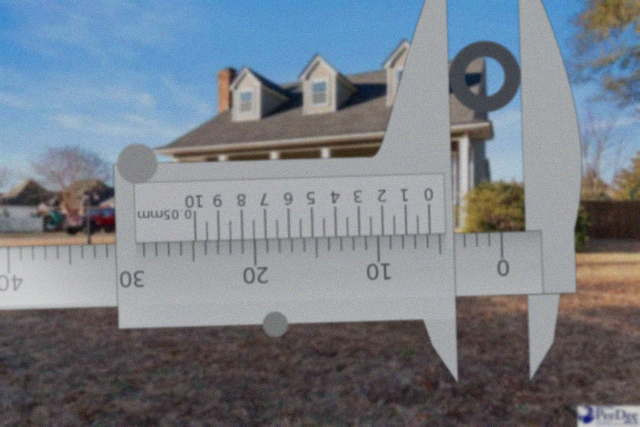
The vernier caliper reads 5.8 mm
